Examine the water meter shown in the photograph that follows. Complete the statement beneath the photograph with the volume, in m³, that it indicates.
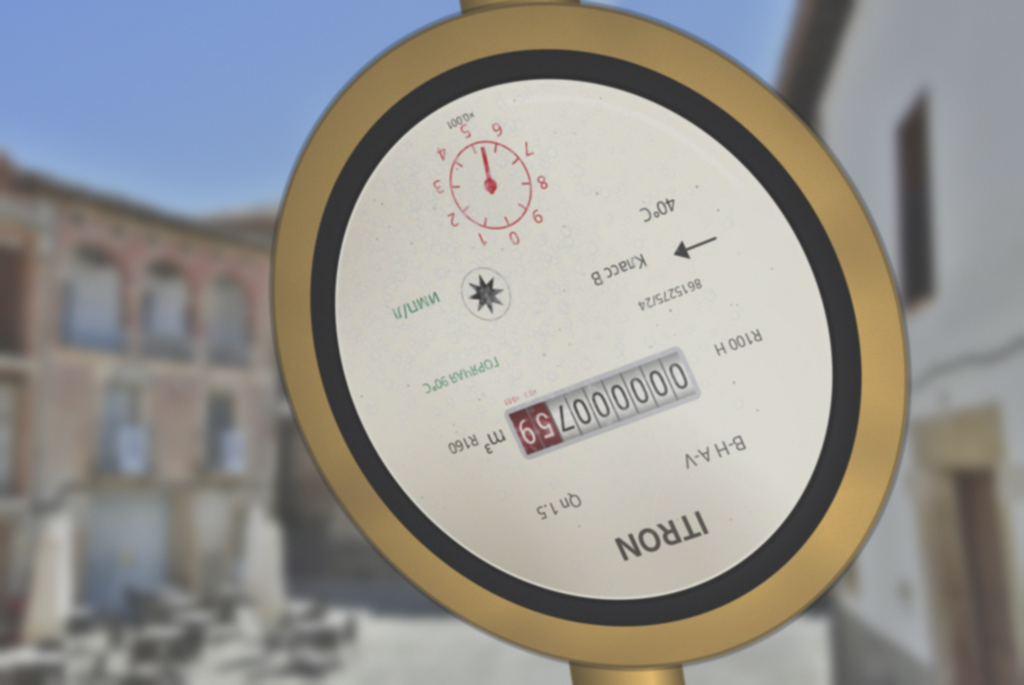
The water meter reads 7.595 m³
